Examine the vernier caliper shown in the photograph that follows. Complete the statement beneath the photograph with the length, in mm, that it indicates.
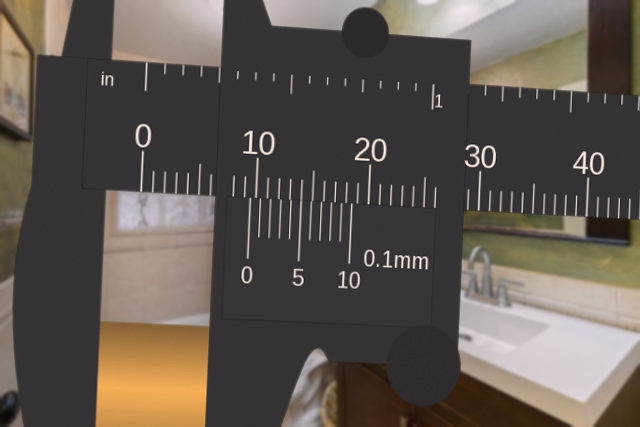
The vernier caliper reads 9.5 mm
